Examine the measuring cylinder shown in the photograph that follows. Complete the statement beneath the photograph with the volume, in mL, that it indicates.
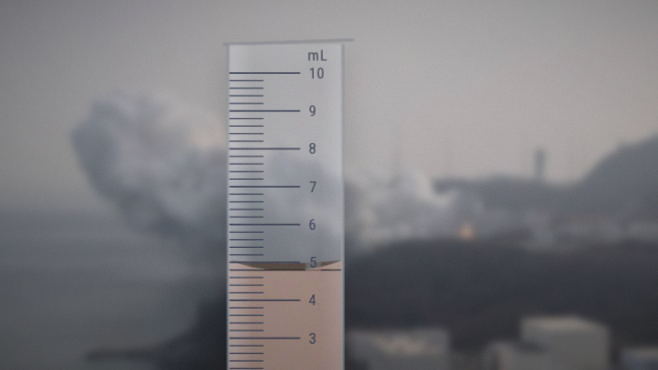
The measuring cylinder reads 4.8 mL
